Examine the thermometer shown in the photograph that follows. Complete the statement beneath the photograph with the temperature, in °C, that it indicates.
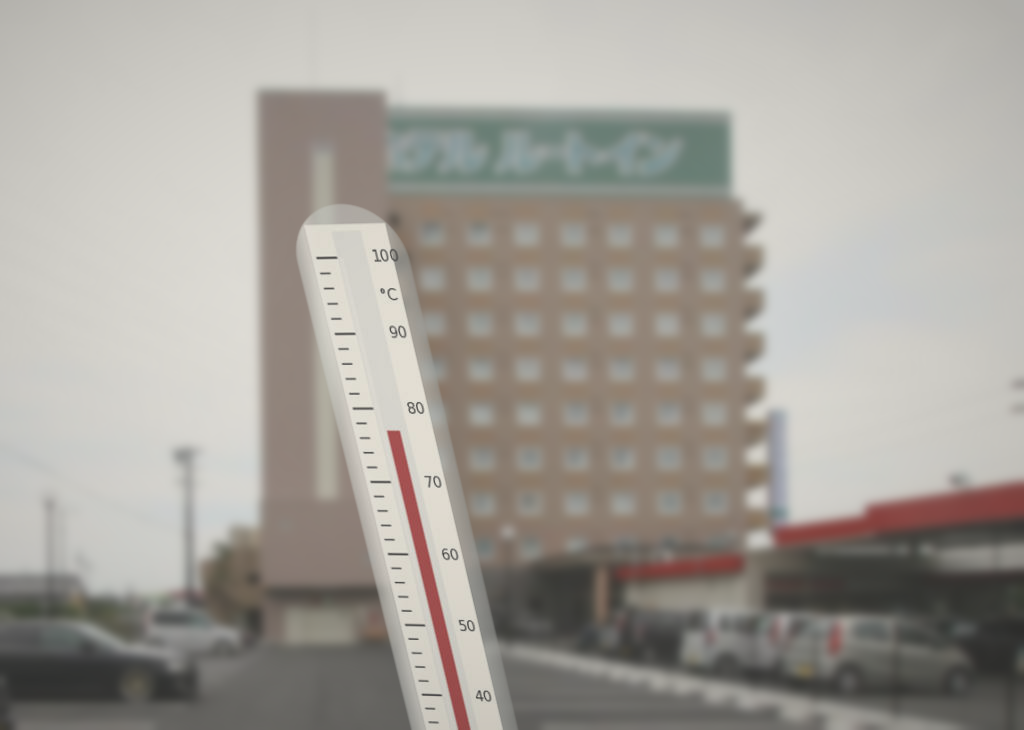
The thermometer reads 77 °C
